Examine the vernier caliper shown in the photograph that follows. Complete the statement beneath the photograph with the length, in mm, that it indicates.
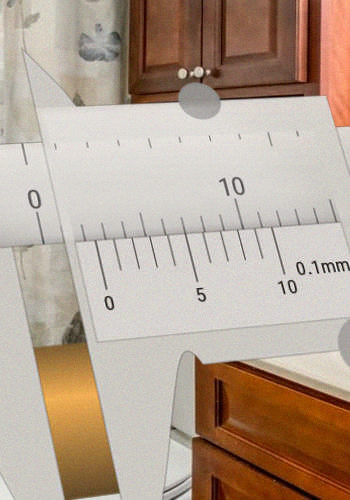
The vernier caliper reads 2.5 mm
